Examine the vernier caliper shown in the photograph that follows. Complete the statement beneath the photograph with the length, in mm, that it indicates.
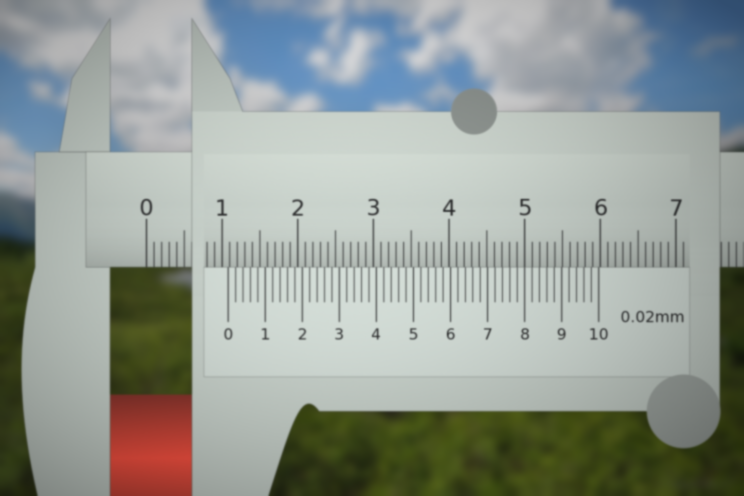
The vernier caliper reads 10.8 mm
